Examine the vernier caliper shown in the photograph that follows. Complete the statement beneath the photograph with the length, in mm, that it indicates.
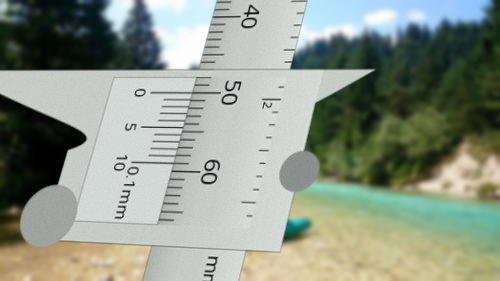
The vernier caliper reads 50.0 mm
